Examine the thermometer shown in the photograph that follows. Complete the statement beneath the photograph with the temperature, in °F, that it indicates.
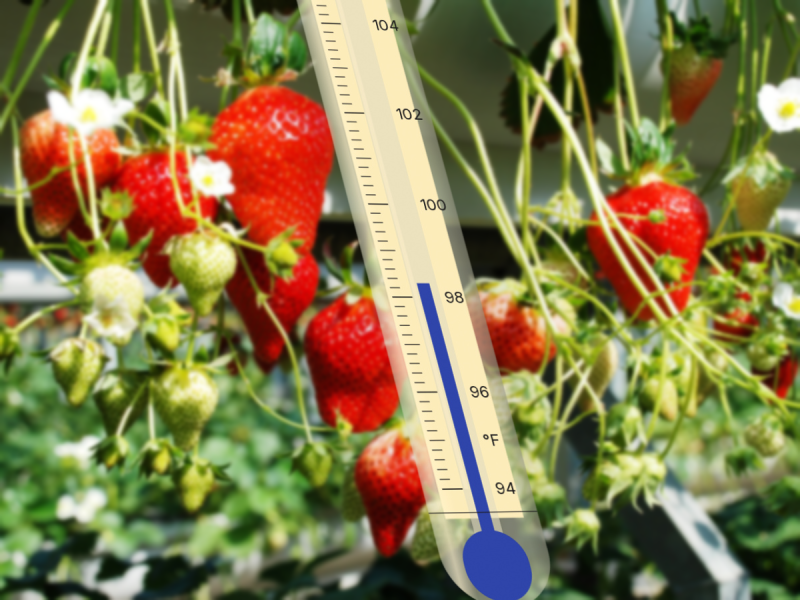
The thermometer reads 98.3 °F
